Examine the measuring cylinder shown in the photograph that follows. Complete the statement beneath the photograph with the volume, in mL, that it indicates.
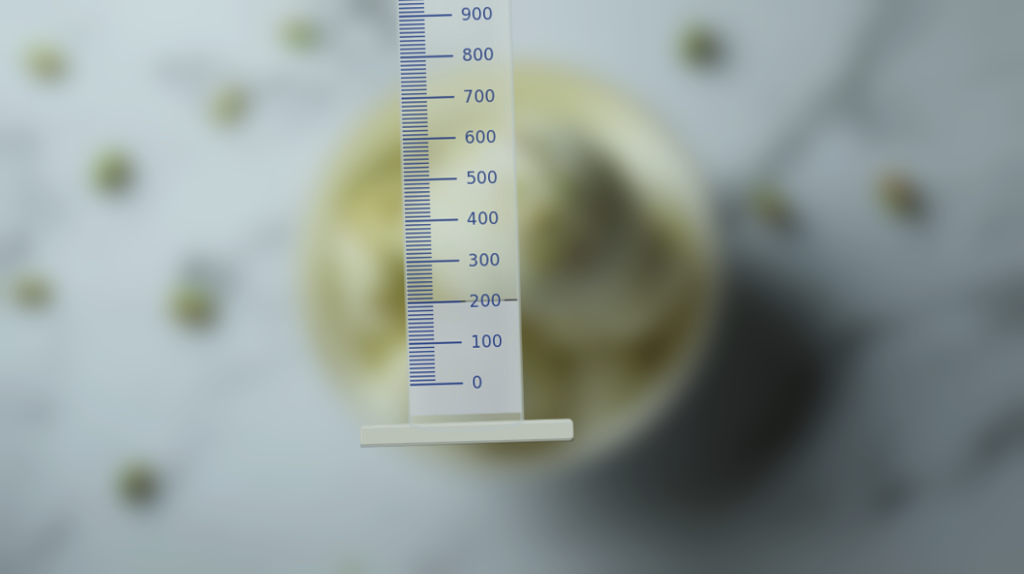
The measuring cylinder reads 200 mL
